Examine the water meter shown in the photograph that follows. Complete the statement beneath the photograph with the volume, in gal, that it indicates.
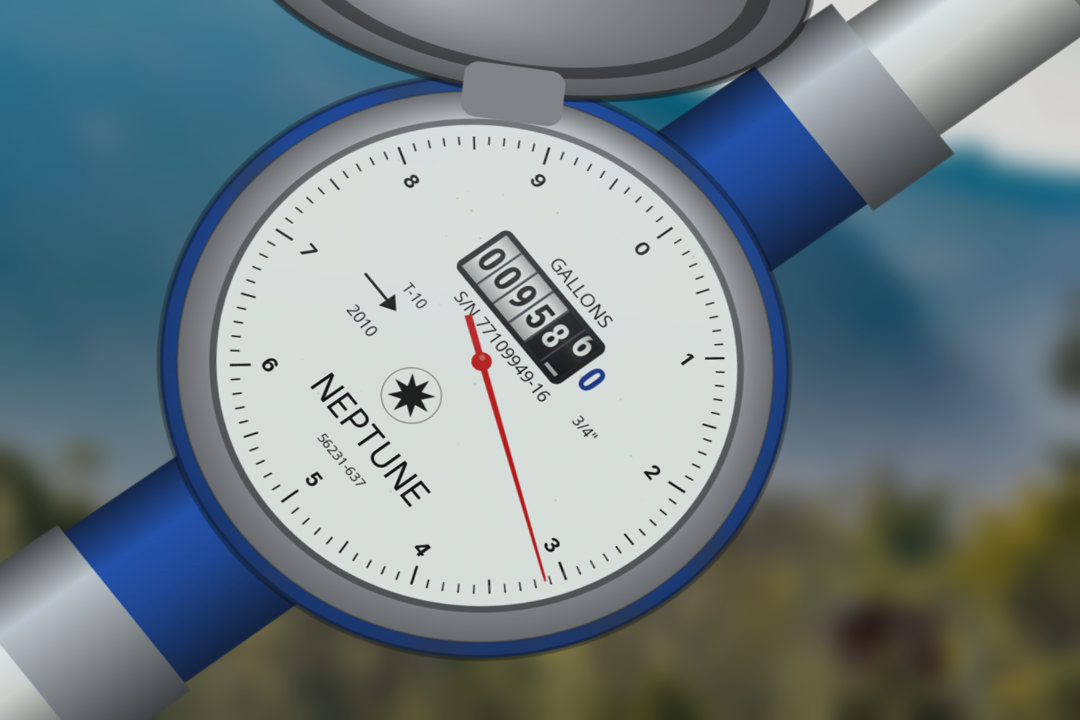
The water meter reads 95863.1 gal
